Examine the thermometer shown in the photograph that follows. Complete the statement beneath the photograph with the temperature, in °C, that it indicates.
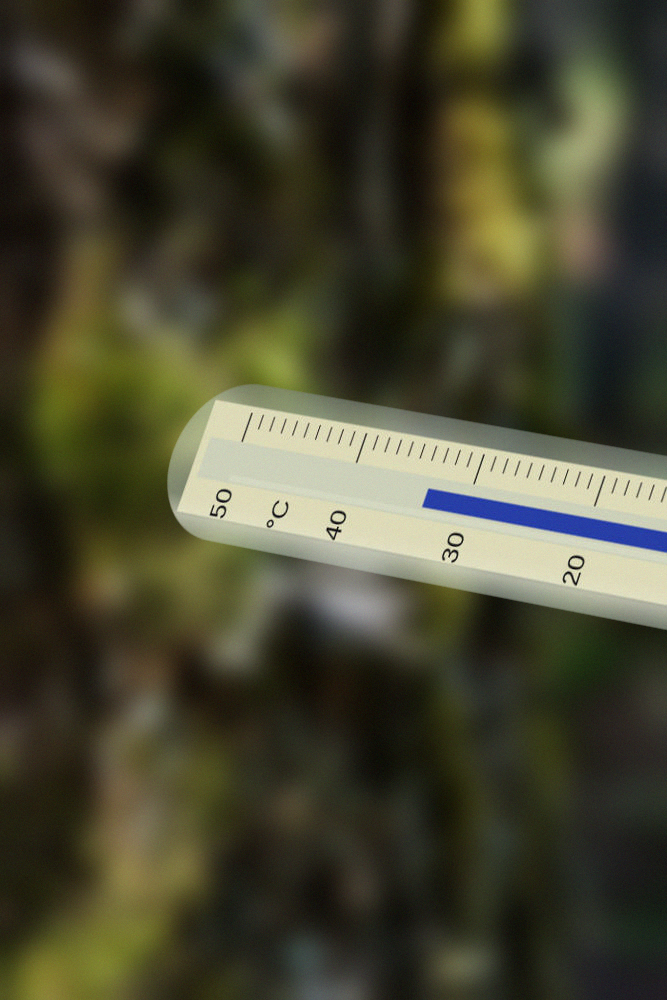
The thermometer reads 33.5 °C
